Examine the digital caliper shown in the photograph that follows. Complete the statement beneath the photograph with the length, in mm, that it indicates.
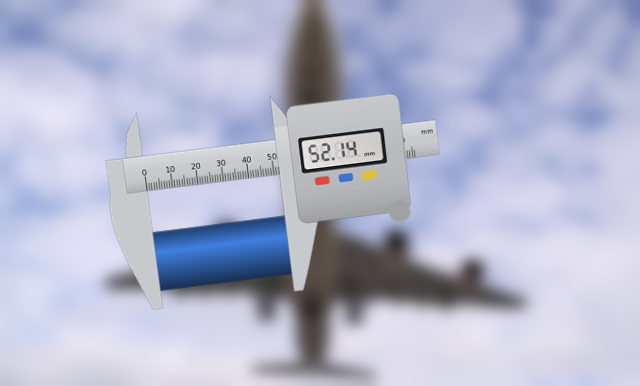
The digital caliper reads 52.14 mm
